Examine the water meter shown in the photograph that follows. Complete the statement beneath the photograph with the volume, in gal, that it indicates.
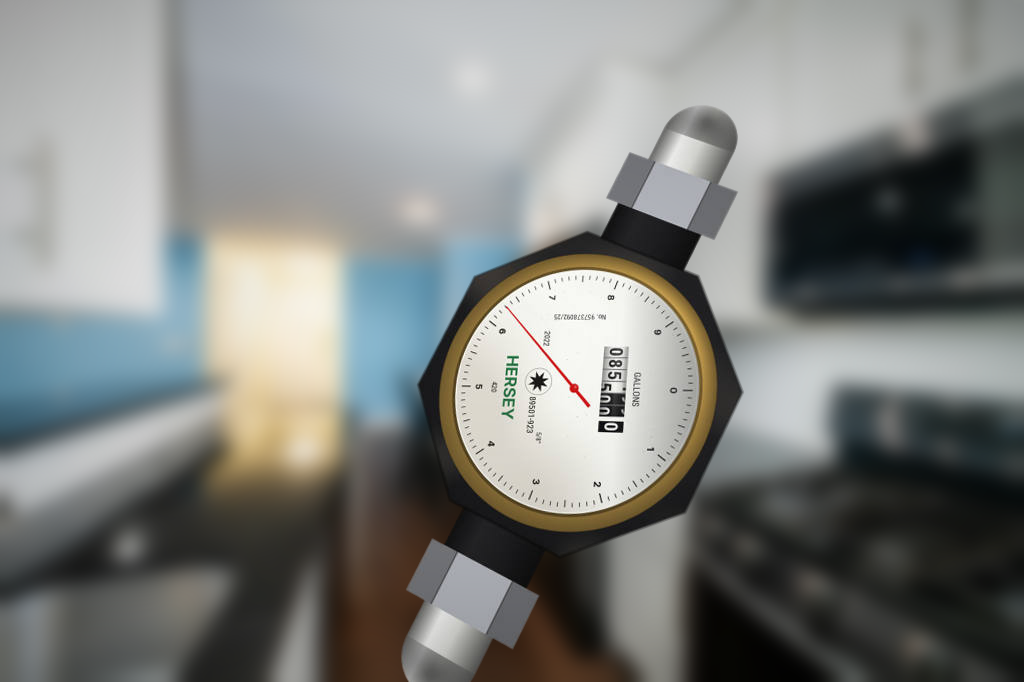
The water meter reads 854996.3 gal
